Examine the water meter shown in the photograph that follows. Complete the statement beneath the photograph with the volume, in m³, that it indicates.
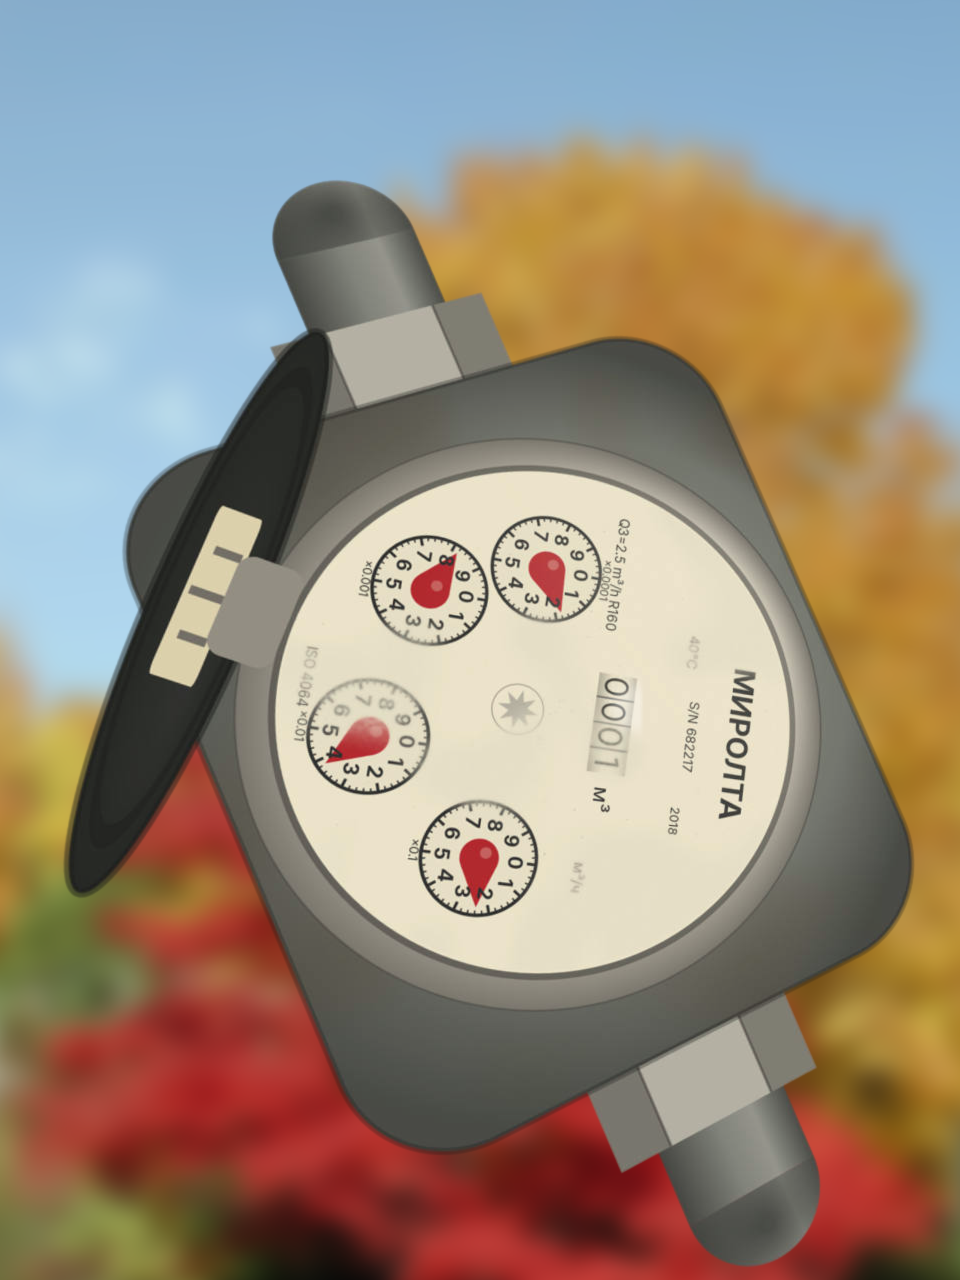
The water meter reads 1.2381 m³
